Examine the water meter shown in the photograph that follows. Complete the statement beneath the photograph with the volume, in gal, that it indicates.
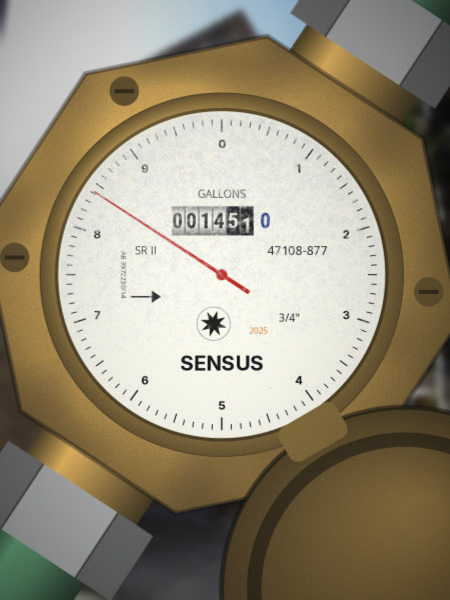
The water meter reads 14508.4 gal
